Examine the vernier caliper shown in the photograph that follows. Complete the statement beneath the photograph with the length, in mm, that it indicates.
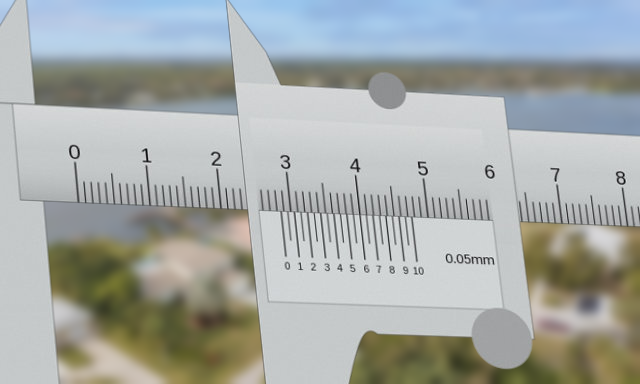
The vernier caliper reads 28.6 mm
